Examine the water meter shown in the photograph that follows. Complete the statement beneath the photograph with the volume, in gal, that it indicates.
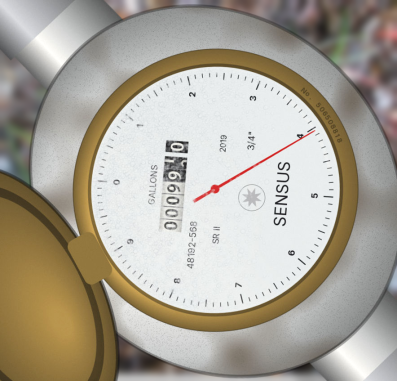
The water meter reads 9914.0 gal
